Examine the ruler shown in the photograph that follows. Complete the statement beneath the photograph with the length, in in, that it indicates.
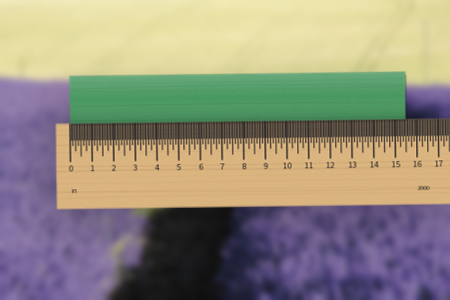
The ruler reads 15.5 in
